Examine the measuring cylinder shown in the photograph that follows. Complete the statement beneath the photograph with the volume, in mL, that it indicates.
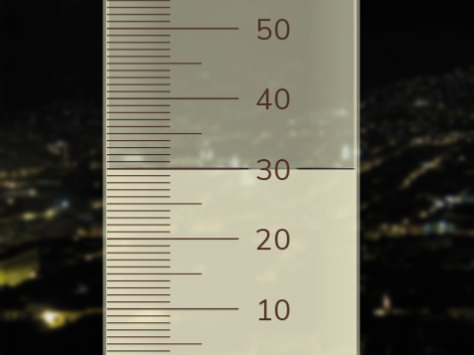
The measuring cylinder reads 30 mL
